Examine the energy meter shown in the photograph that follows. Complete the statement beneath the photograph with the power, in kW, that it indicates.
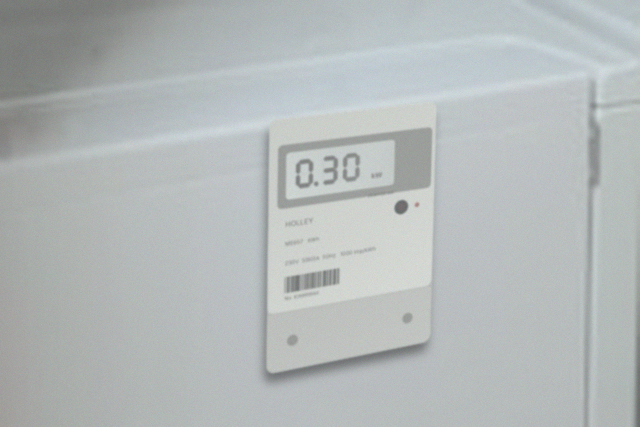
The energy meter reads 0.30 kW
